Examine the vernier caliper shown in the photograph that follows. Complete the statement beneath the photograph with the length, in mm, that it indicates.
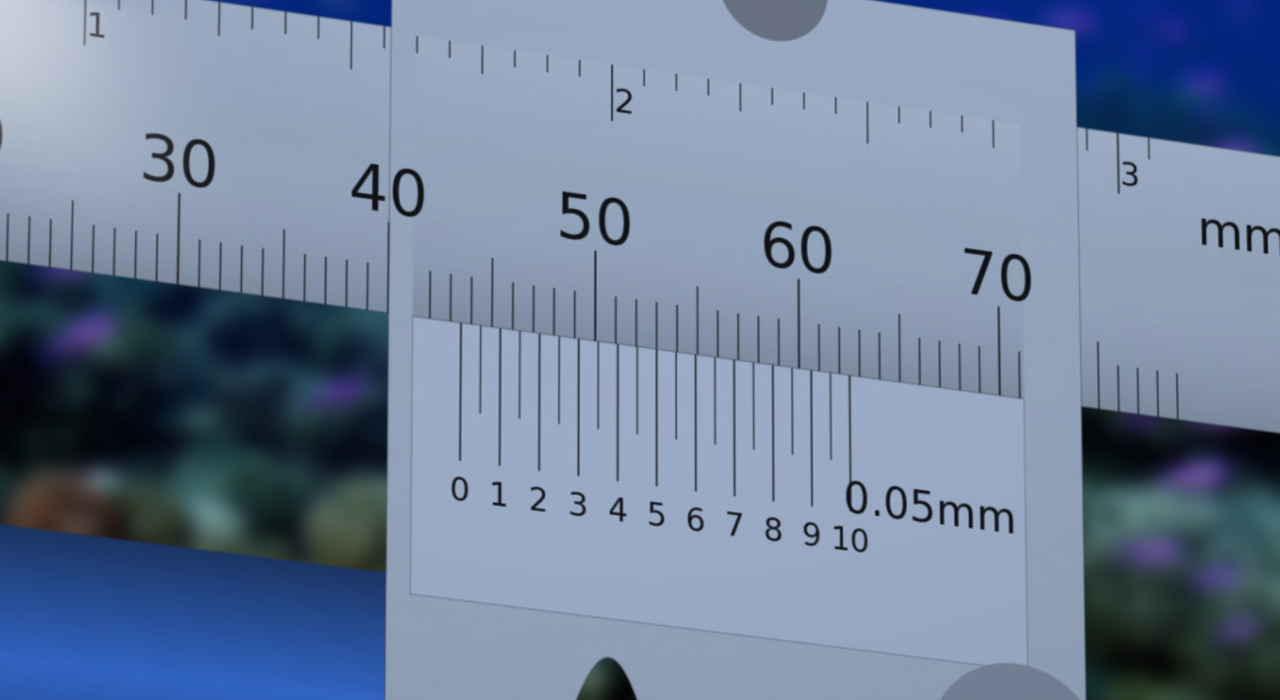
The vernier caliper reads 43.5 mm
